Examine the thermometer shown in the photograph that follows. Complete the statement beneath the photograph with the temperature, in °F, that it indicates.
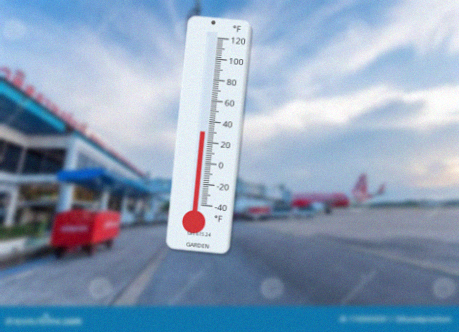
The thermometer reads 30 °F
